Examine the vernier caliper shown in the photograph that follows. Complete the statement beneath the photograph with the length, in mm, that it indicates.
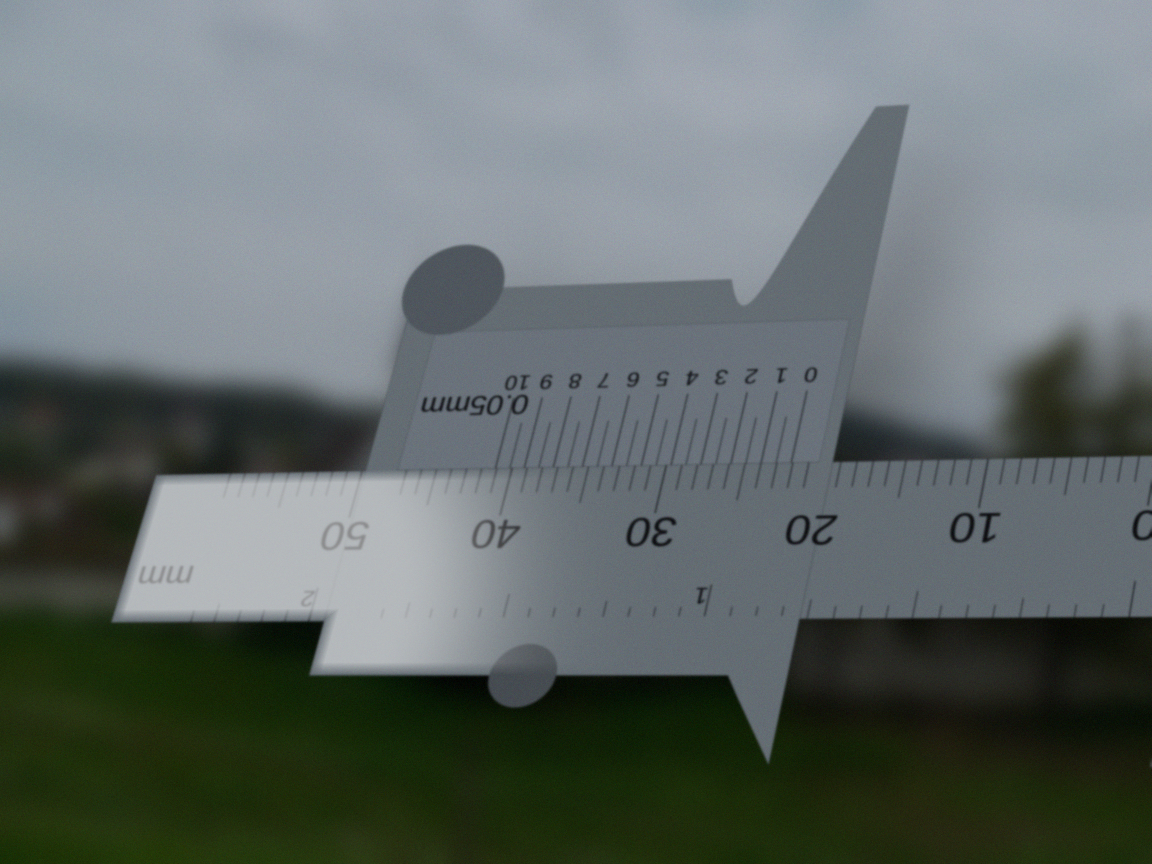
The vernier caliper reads 22.1 mm
